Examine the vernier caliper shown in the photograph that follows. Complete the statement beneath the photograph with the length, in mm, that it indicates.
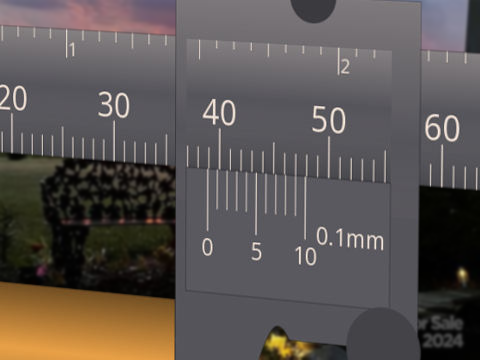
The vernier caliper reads 38.9 mm
